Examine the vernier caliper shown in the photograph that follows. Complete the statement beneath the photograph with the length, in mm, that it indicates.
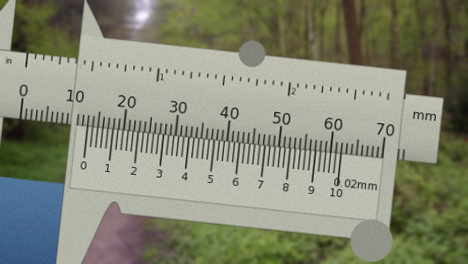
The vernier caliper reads 13.0 mm
